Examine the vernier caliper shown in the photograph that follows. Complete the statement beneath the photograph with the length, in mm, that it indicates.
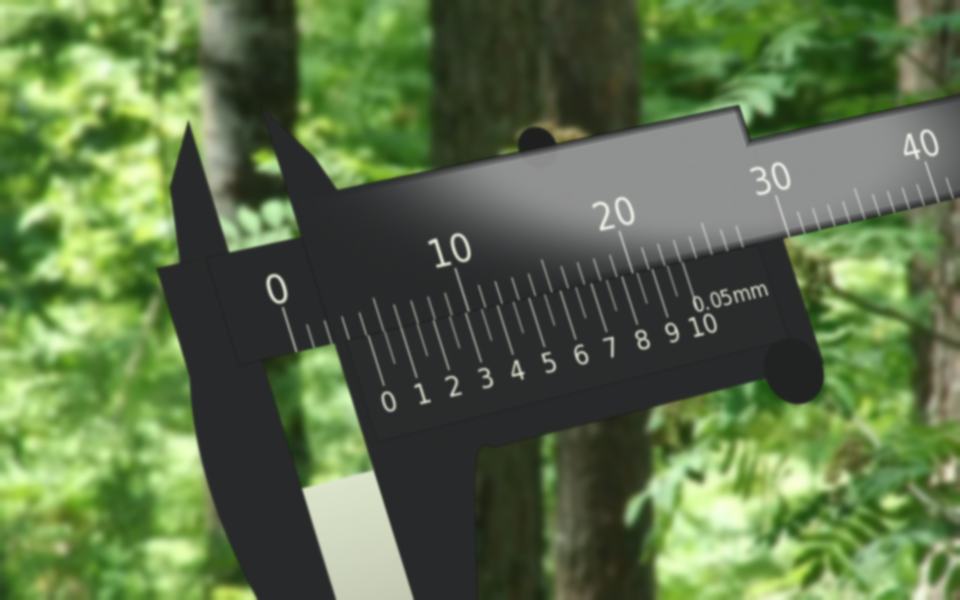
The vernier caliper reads 4.1 mm
